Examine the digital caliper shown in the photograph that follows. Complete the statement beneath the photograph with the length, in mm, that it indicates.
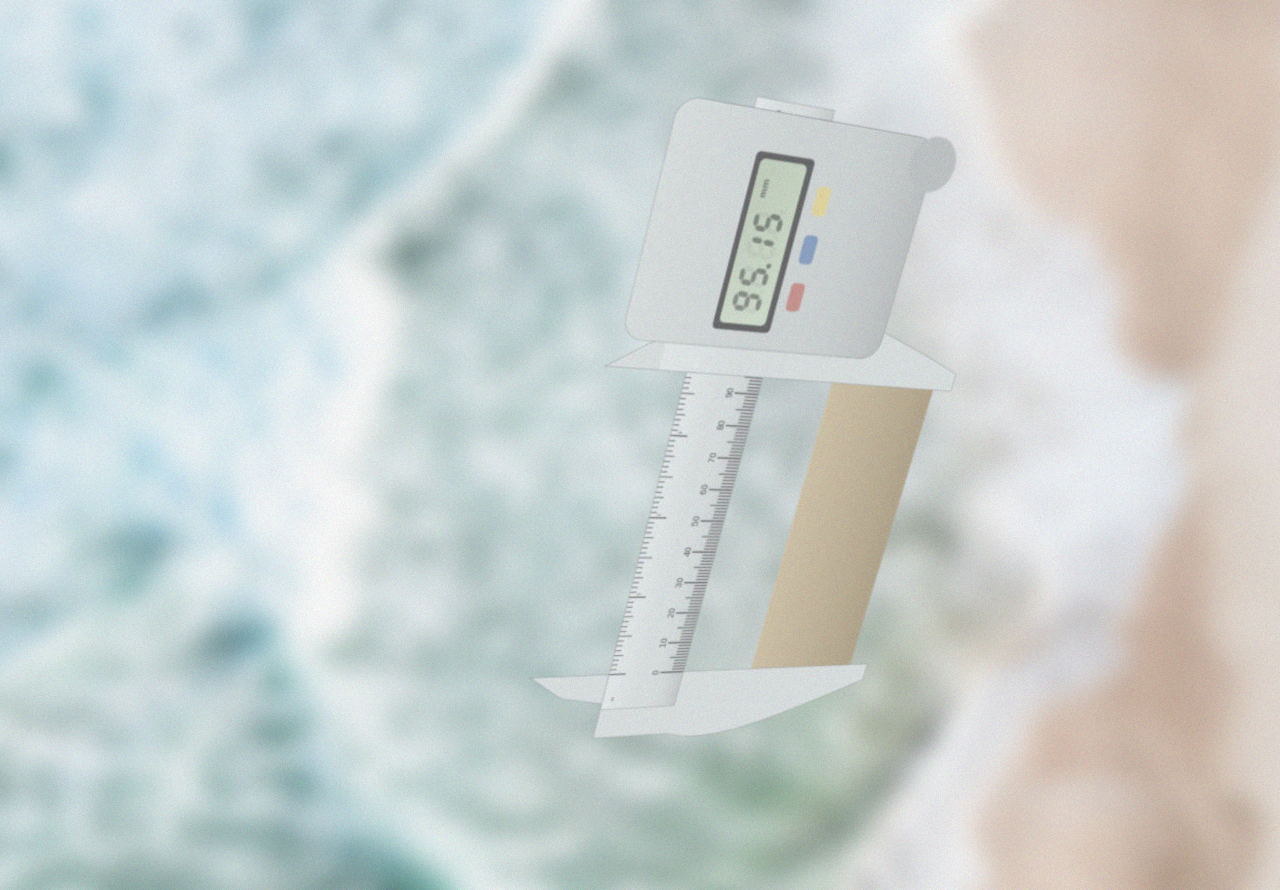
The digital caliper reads 95.15 mm
